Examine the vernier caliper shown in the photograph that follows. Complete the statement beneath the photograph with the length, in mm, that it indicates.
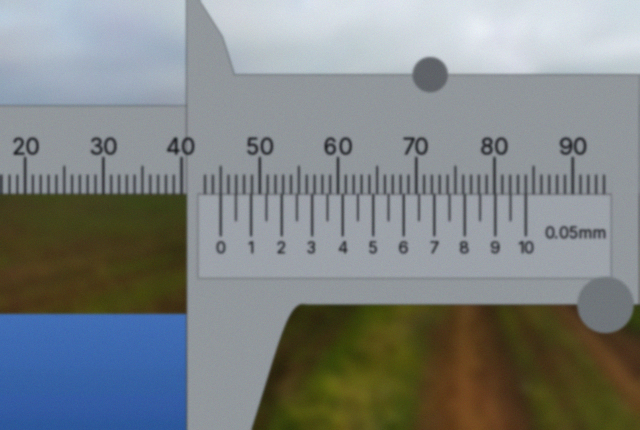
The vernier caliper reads 45.0 mm
